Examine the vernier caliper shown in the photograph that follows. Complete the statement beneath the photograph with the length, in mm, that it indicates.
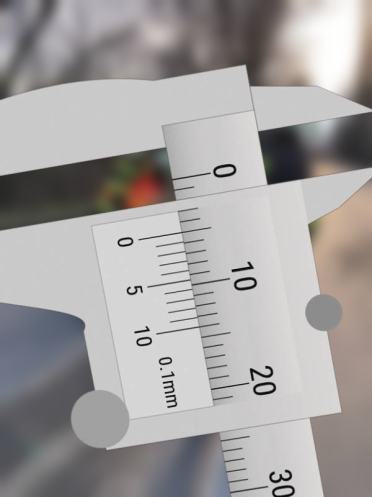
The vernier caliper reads 5.0 mm
